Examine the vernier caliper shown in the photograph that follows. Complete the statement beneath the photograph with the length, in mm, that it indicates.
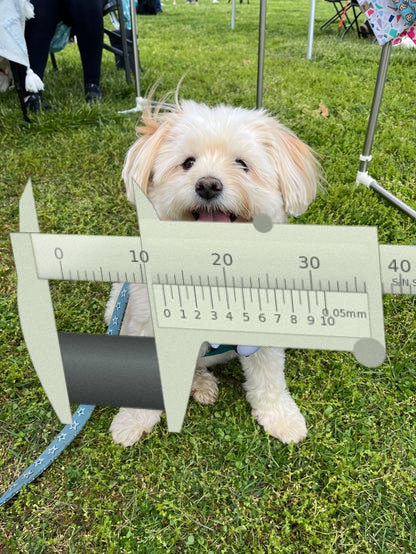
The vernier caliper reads 12.4 mm
